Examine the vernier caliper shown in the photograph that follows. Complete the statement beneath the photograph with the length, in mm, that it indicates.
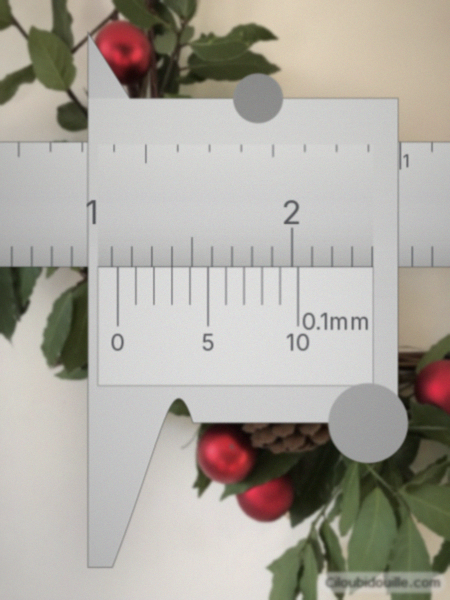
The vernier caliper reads 11.3 mm
